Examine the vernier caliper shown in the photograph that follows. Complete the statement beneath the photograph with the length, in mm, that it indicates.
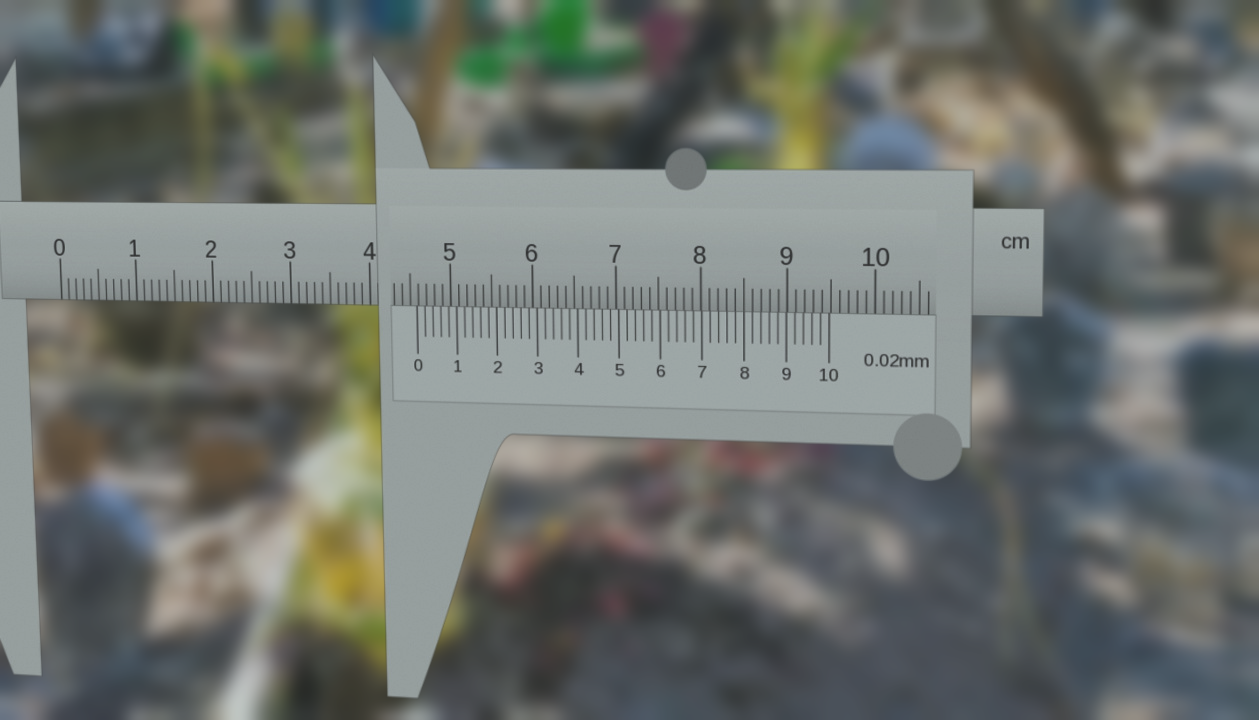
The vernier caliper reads 45.8 mm
